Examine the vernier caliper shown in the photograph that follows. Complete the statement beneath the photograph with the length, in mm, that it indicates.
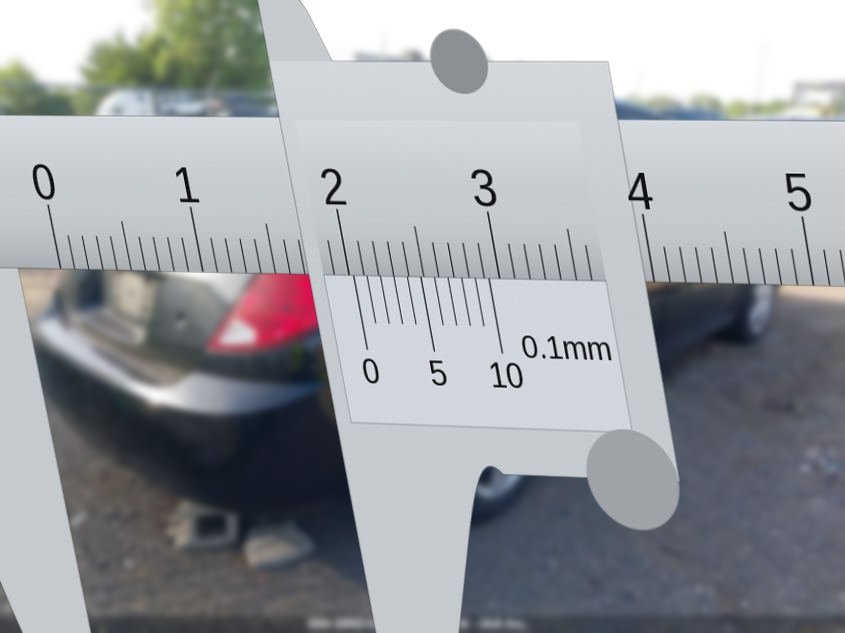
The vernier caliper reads 20.3 mm
